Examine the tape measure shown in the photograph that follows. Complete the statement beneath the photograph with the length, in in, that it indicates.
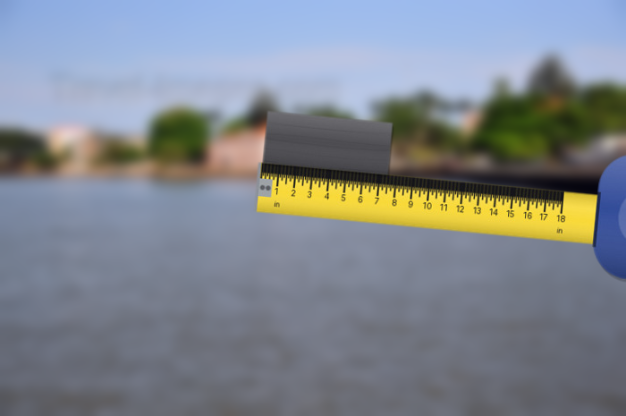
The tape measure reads 7.5 in
